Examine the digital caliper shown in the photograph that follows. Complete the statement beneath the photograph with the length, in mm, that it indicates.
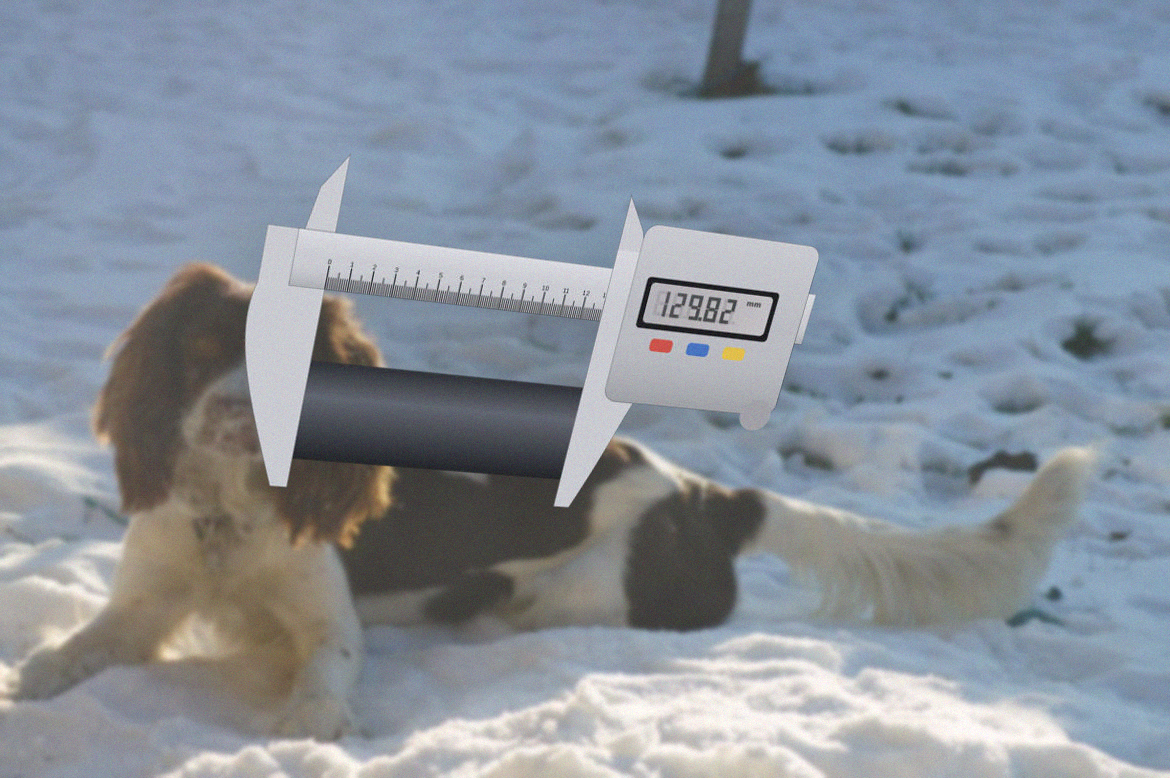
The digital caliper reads 129.82 mm
